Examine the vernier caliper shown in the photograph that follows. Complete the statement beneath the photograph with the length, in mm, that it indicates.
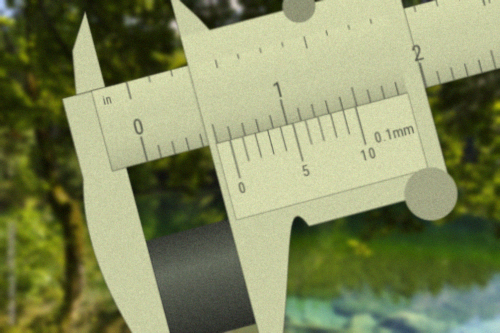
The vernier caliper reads 5.9 mm
